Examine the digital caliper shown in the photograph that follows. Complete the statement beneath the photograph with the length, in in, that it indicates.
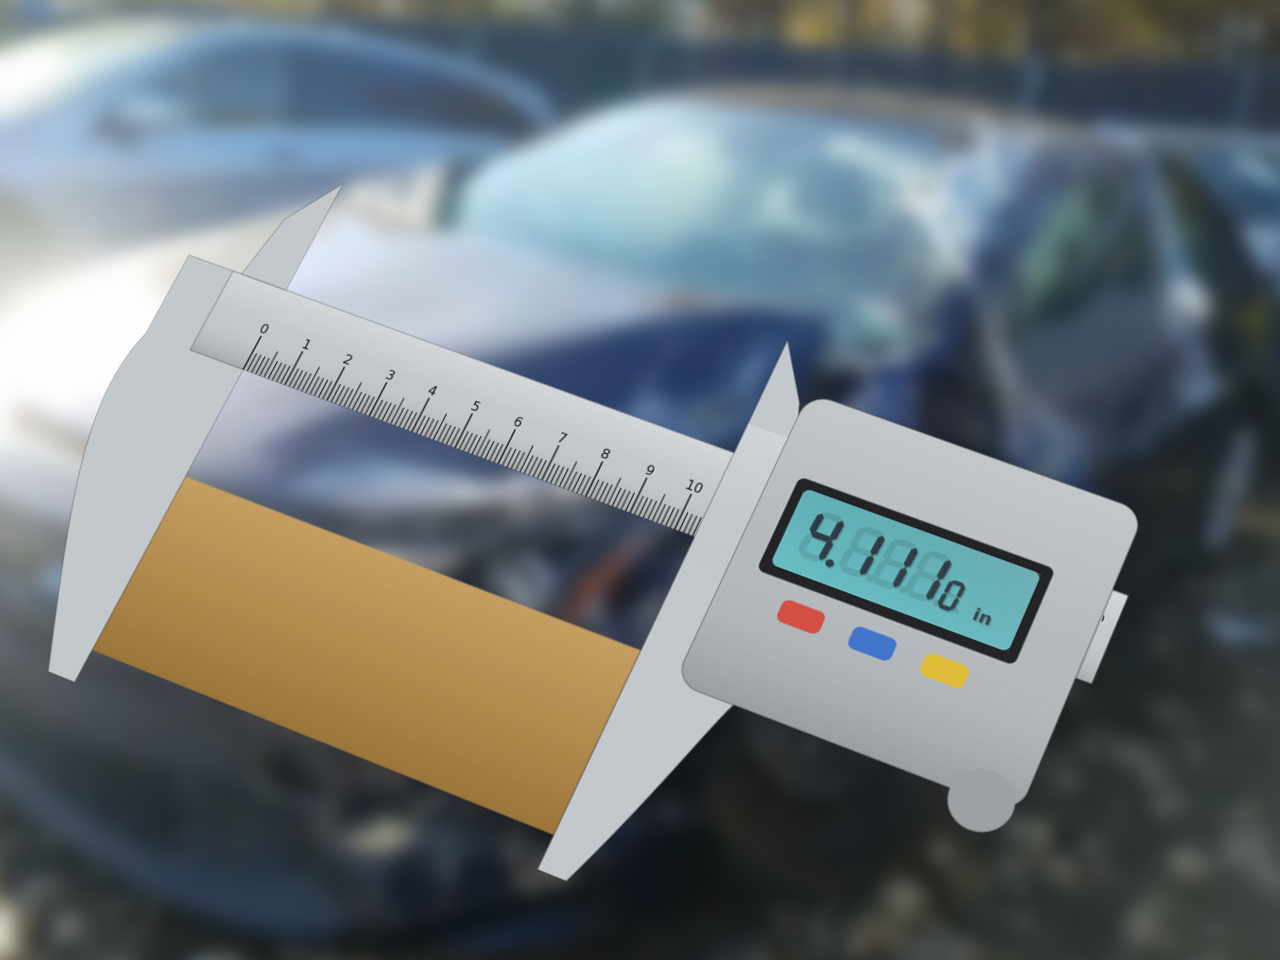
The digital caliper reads 4.1110 in
